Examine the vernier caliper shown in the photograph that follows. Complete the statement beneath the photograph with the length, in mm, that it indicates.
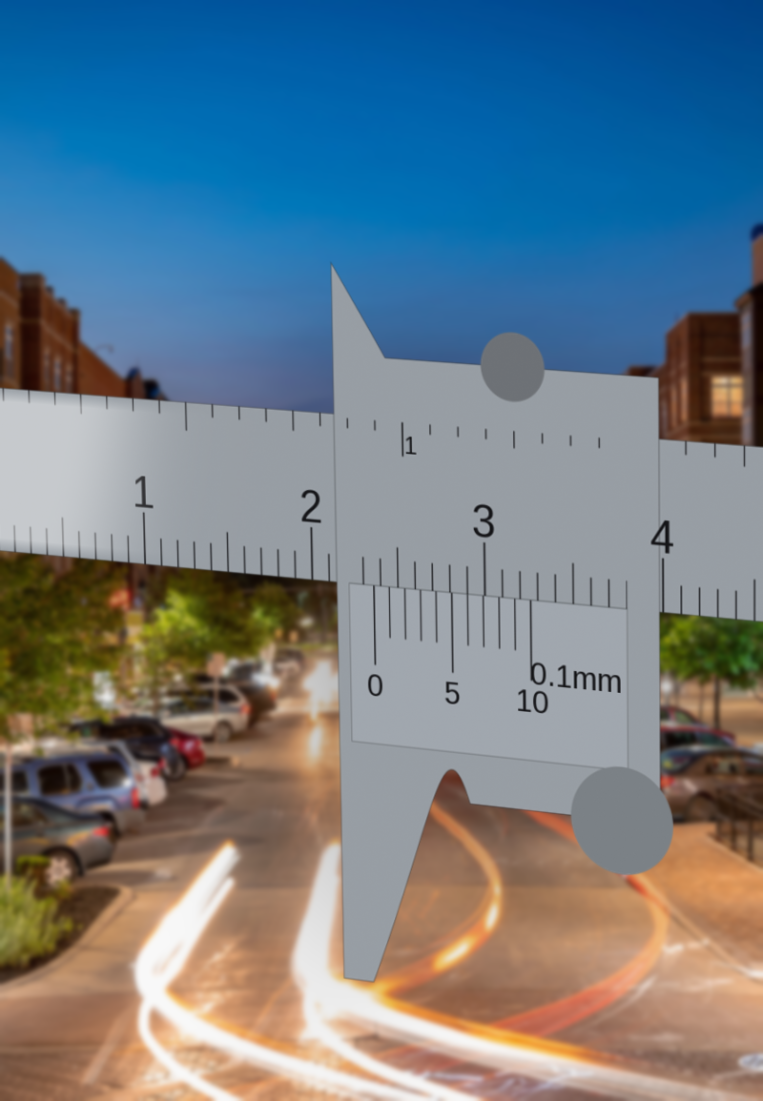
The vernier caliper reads 23.6 mm
